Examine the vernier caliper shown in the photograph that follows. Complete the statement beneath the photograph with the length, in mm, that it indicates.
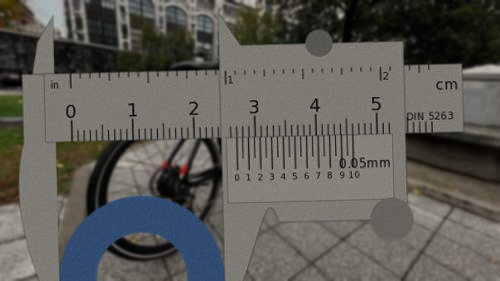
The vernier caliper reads 27.0 mm
